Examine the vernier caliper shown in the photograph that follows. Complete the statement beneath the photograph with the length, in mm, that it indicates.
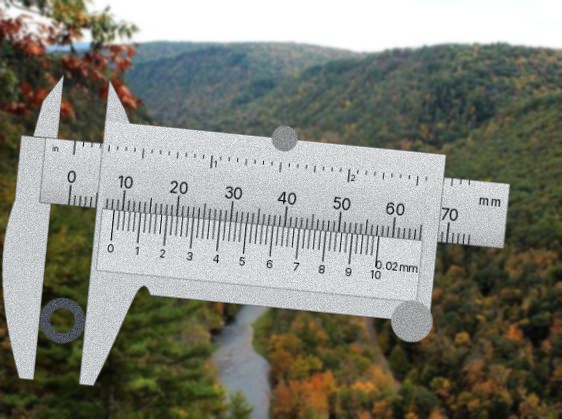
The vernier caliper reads 8.4 mm
